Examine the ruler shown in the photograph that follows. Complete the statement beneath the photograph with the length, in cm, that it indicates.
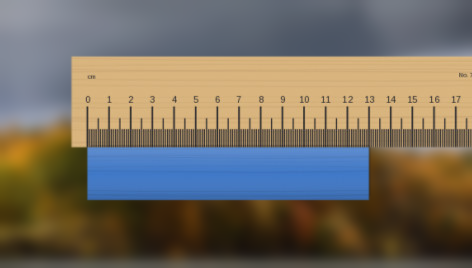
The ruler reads 13 cm
